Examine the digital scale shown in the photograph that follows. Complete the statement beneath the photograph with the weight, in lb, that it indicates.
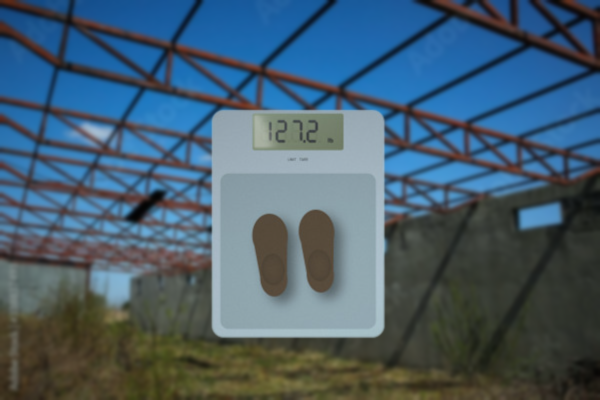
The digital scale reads 127.2 lb
